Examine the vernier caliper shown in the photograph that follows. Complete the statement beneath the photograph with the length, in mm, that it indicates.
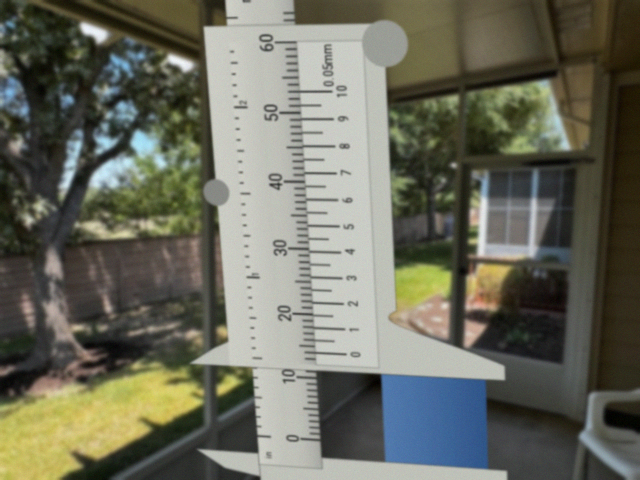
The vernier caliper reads 14.0 mm
